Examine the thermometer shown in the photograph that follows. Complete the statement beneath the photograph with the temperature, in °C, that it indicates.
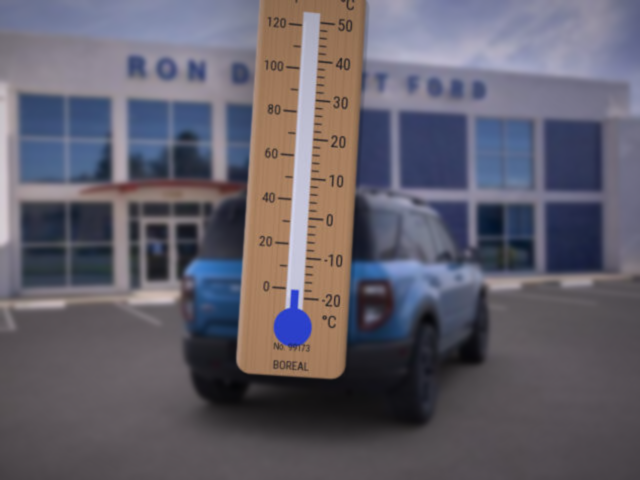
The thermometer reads -18 °C
